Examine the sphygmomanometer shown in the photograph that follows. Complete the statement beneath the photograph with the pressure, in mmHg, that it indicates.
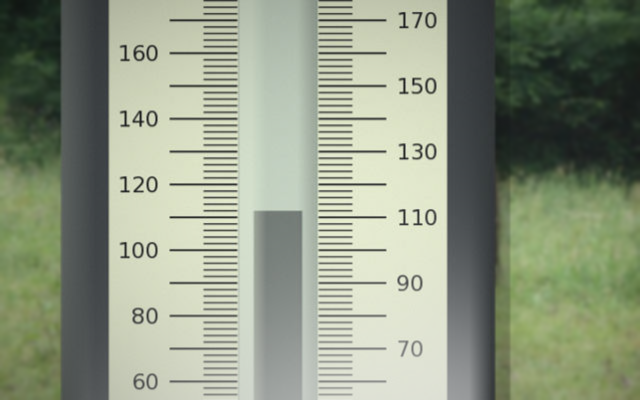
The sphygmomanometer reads 112 mmHg
